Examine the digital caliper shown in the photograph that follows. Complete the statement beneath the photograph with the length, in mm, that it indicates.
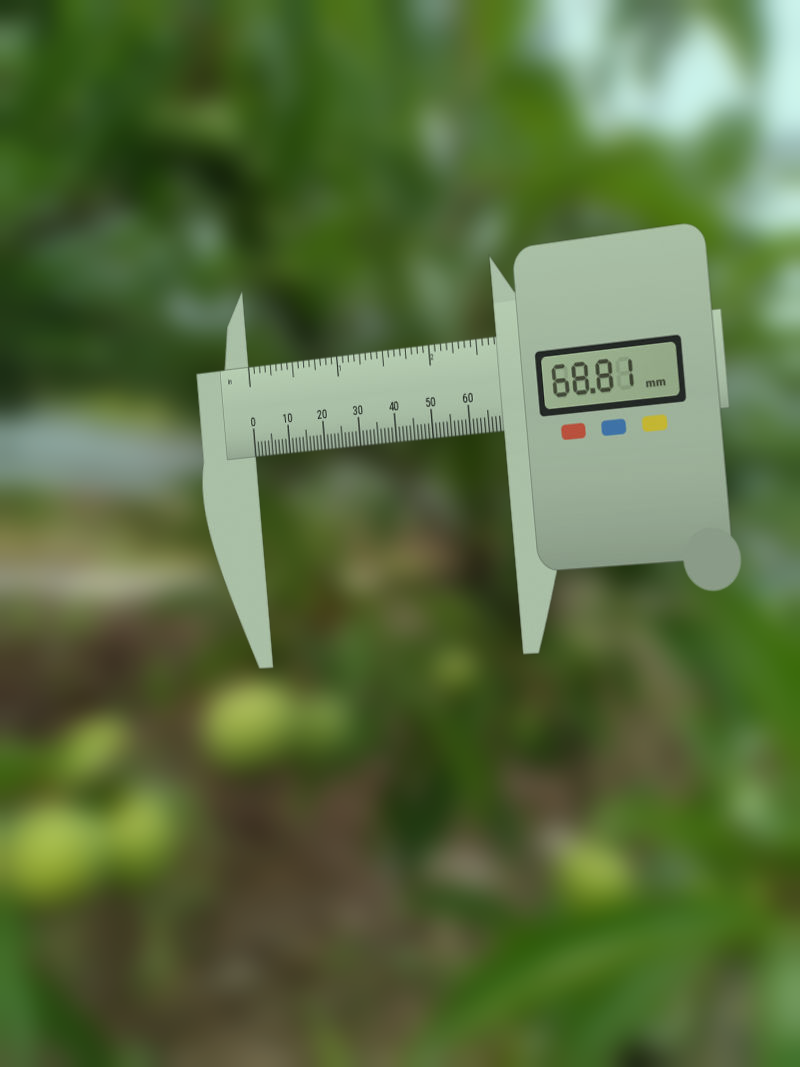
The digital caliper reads 68.81 mm
